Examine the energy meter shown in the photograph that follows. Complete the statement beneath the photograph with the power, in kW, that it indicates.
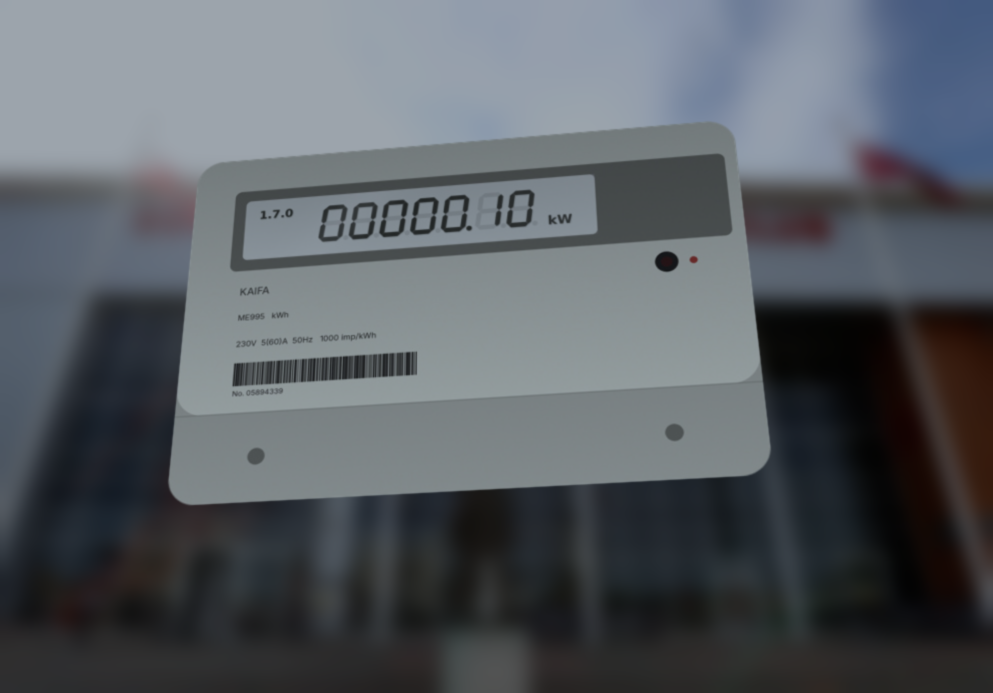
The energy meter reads 0.10 kW
